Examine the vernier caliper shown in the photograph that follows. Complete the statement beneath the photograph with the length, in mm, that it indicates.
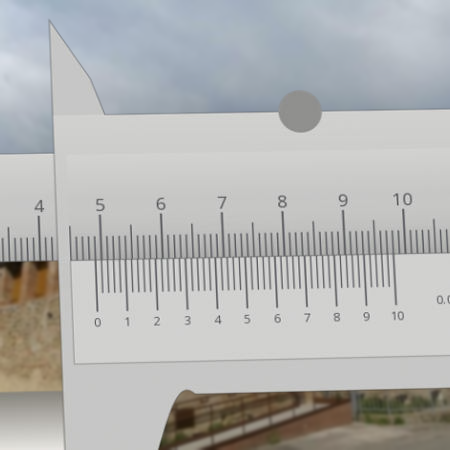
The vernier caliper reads 49.0 mm
